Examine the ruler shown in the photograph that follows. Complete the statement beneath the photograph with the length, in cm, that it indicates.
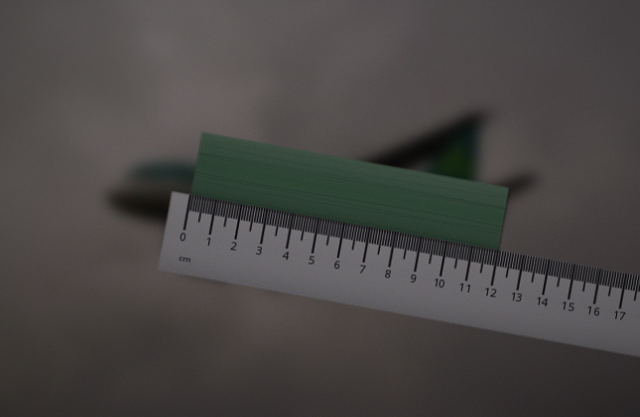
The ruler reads 12 cm
